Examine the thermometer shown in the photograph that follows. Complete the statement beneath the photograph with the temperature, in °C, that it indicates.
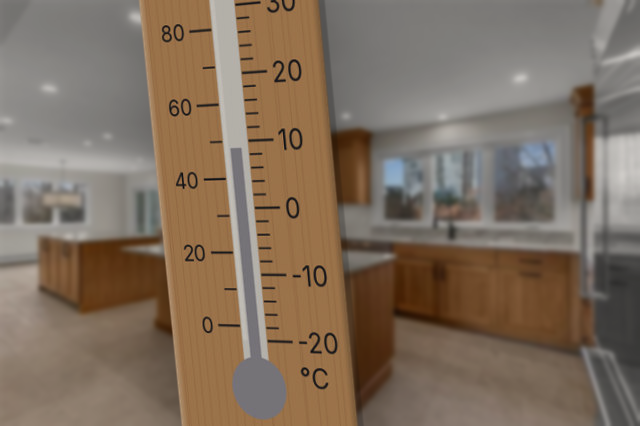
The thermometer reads 9 °C
